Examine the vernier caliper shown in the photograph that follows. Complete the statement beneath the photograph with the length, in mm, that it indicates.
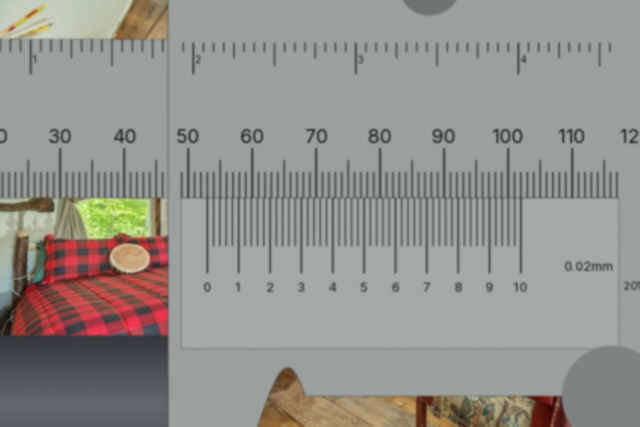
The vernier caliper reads 53.0 mm
